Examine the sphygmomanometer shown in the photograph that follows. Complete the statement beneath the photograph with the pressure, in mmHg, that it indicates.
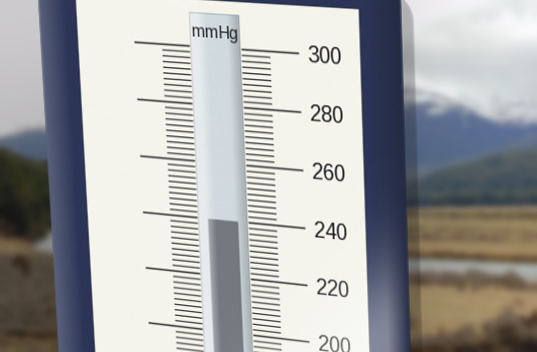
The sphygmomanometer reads 240 mmHg
